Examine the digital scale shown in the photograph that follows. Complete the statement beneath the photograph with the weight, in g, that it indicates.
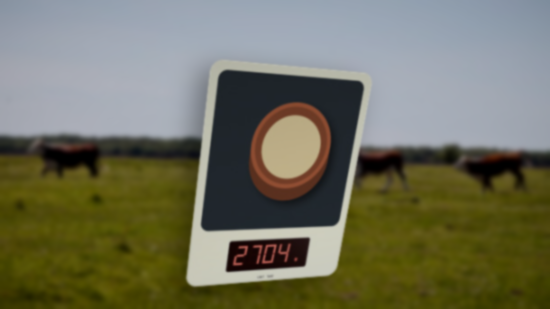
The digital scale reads 2704 g
